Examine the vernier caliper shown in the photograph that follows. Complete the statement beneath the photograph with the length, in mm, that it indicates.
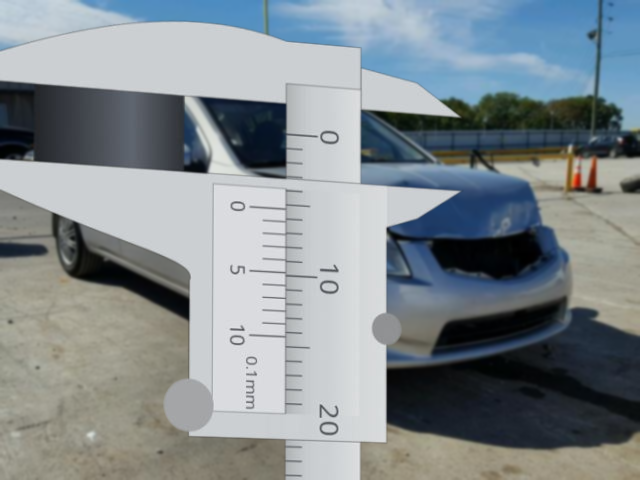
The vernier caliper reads 5.3 mm
